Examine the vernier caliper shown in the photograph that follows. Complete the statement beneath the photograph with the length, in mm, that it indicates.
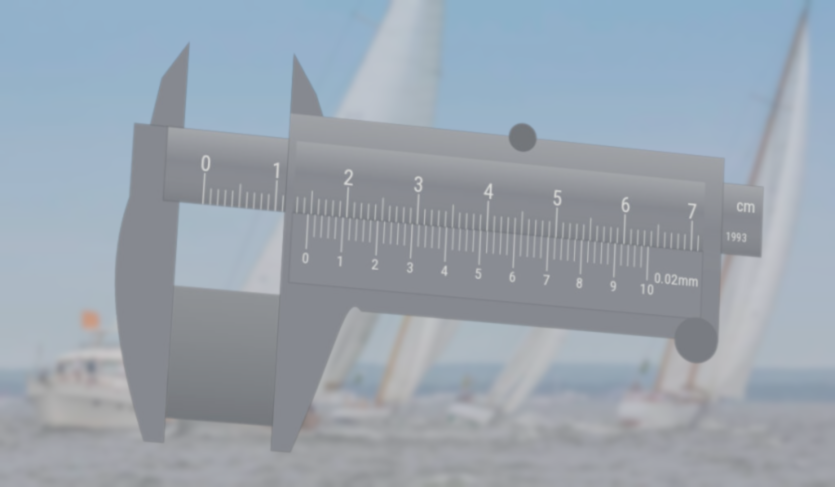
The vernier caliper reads 14.6 mm
